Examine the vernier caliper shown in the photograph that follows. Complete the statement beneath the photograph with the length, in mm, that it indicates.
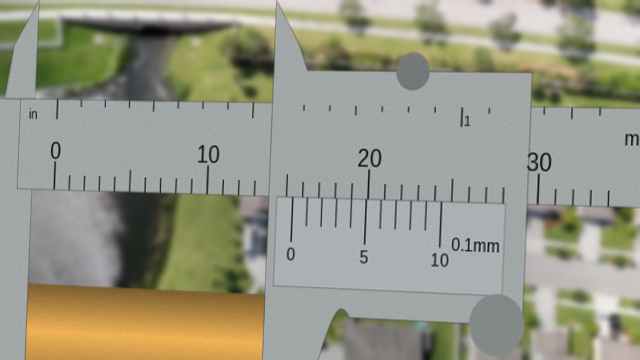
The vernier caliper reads 15.4 mm
